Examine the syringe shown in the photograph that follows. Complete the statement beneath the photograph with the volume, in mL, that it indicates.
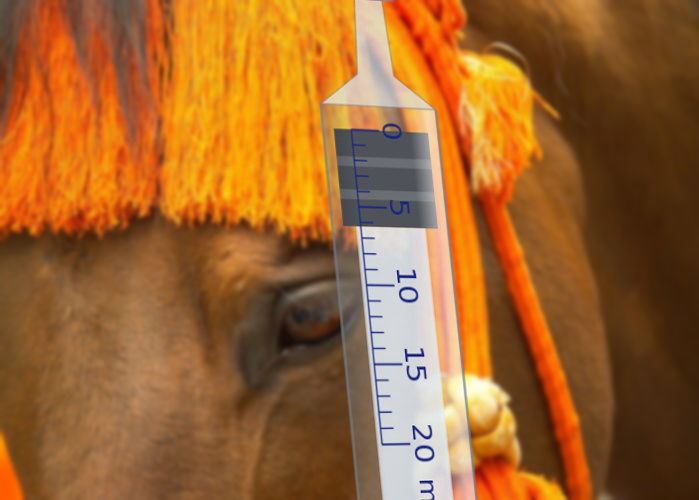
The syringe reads 0 mL
